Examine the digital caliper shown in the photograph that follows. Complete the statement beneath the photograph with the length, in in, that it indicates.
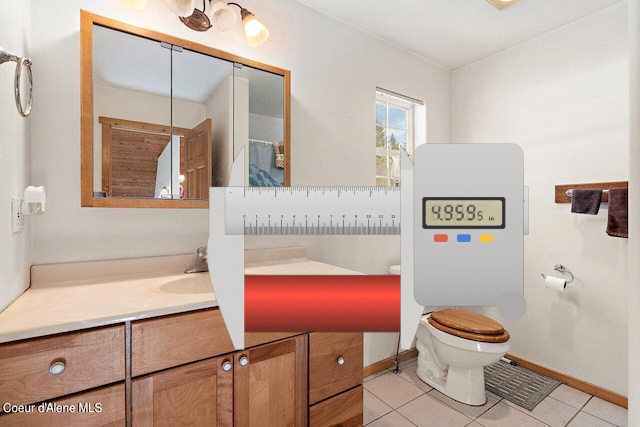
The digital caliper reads 4.9595 in
